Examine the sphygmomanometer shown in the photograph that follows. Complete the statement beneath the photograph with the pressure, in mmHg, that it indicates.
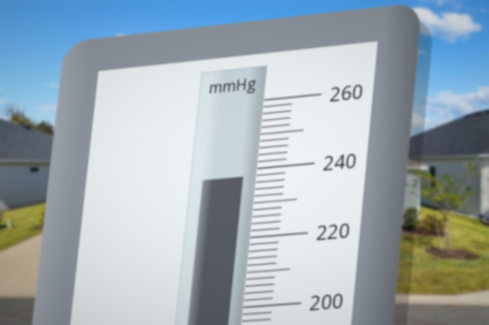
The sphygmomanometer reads 238 mmHg
